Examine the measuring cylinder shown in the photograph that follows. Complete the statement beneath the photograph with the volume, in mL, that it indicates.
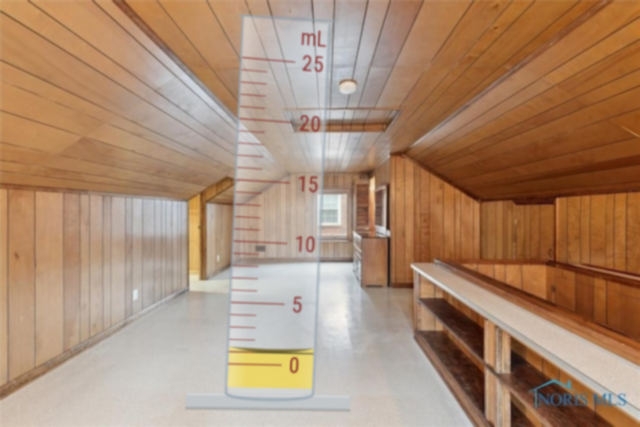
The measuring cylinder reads 1 mL
